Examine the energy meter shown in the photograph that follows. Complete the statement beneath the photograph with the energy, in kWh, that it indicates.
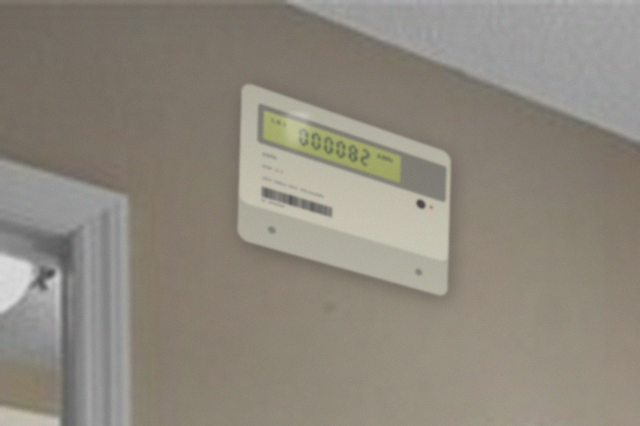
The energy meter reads 82 kWh
